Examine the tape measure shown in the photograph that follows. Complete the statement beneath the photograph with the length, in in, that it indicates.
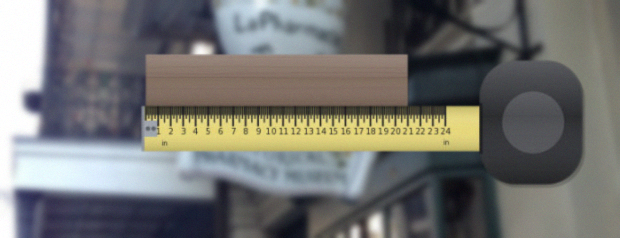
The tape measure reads 21 in
